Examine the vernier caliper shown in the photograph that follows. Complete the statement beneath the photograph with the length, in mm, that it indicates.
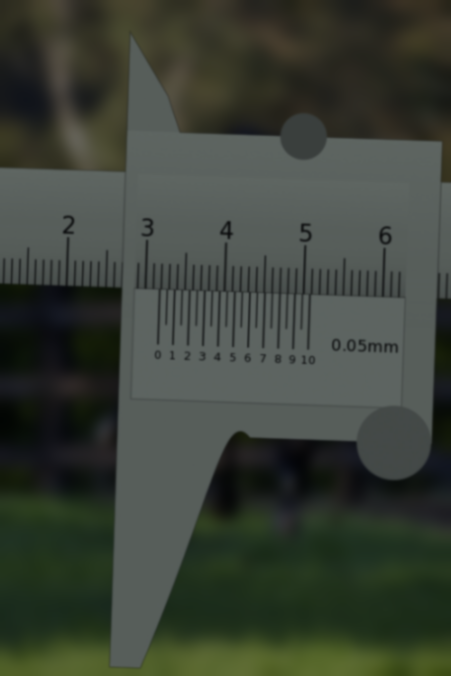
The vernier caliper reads 31.8 mm
